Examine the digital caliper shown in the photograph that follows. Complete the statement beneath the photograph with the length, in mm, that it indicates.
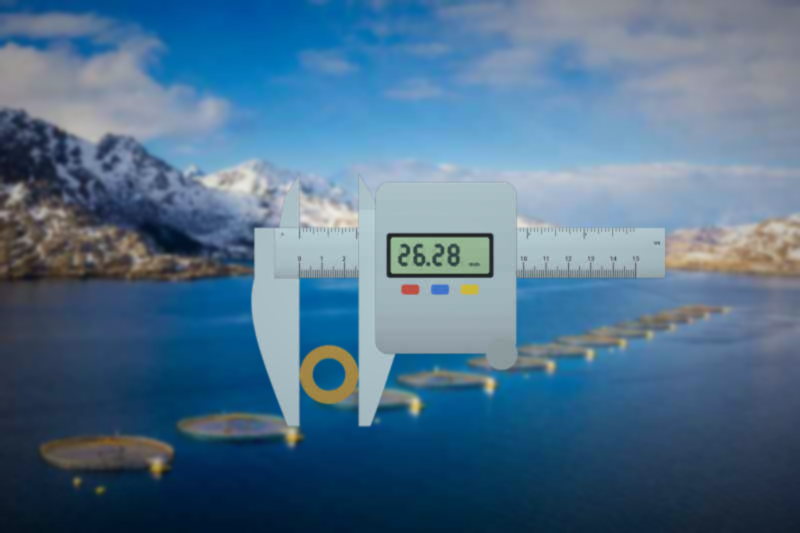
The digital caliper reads 26.28 mm
